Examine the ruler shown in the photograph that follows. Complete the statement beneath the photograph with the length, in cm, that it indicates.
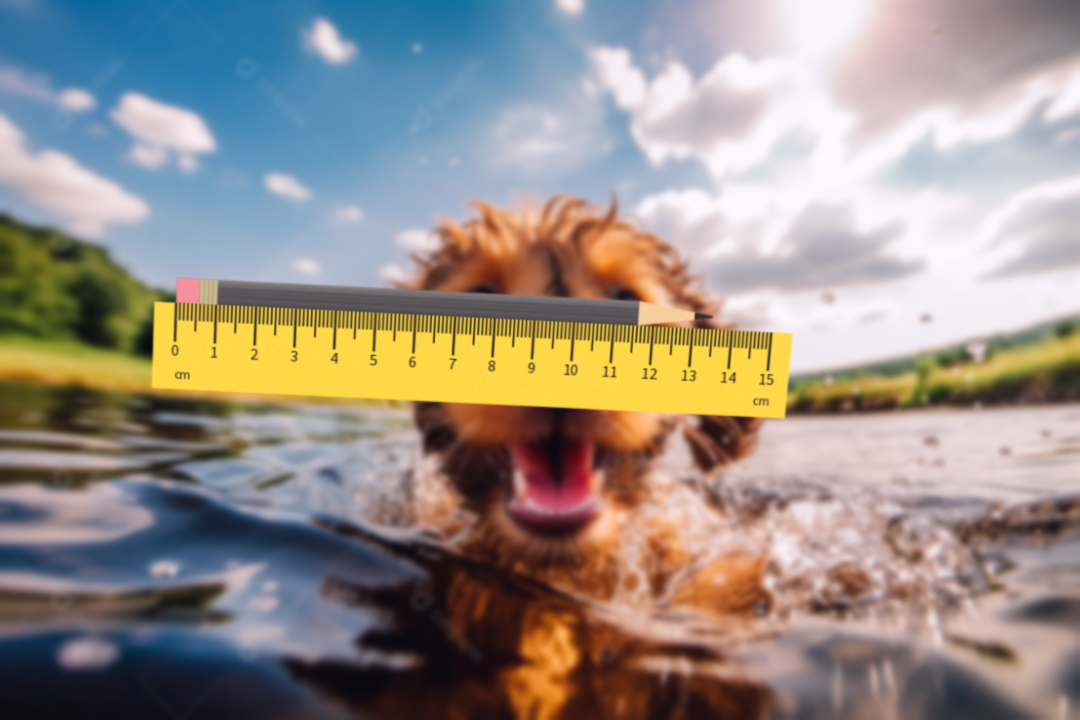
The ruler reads 13.5 cm
